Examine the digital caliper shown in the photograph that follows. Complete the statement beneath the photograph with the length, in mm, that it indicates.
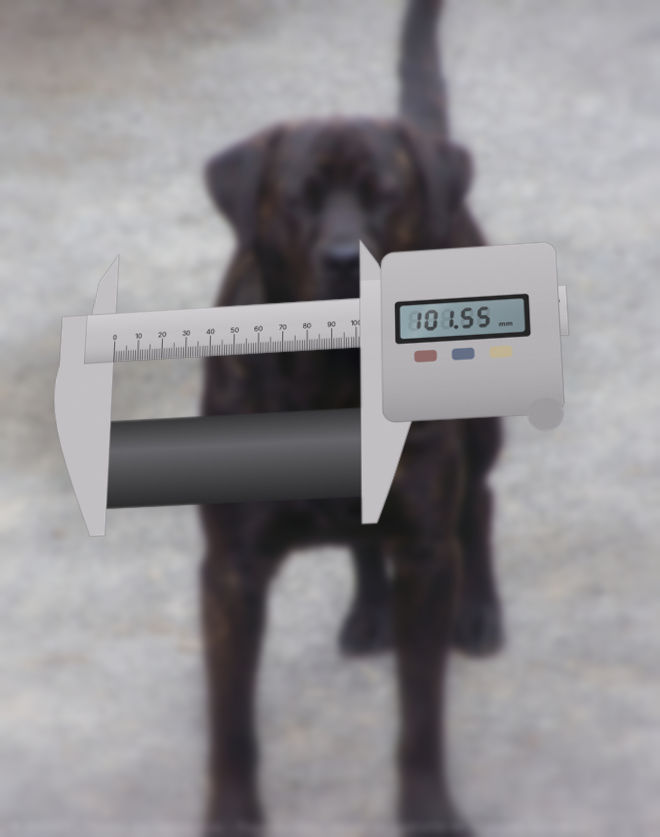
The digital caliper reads 101.55 mm
